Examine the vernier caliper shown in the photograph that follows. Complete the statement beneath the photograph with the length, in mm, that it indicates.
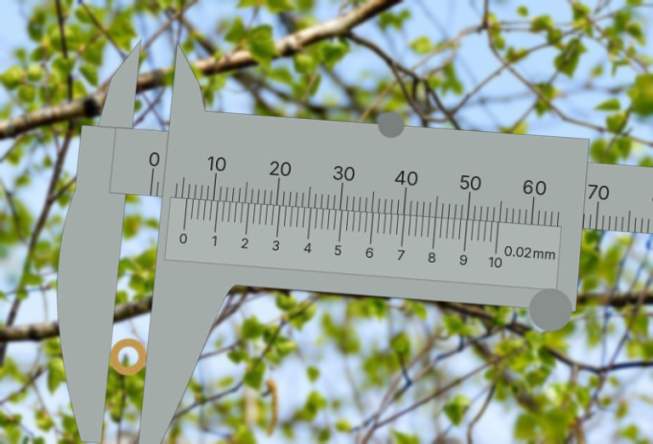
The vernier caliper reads 5.8 mm
